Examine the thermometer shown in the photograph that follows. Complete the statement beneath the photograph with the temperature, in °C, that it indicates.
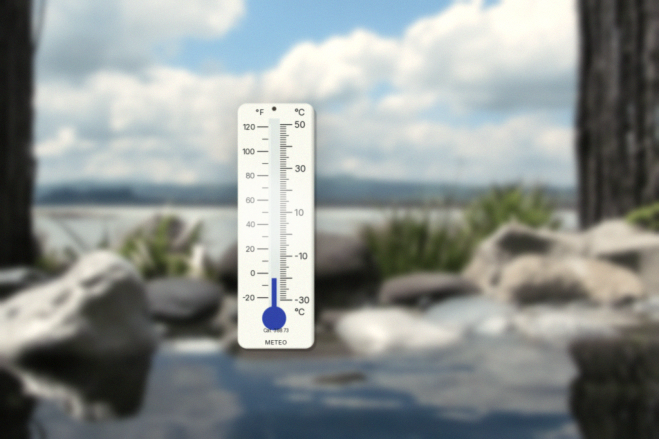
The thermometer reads -20 °C
